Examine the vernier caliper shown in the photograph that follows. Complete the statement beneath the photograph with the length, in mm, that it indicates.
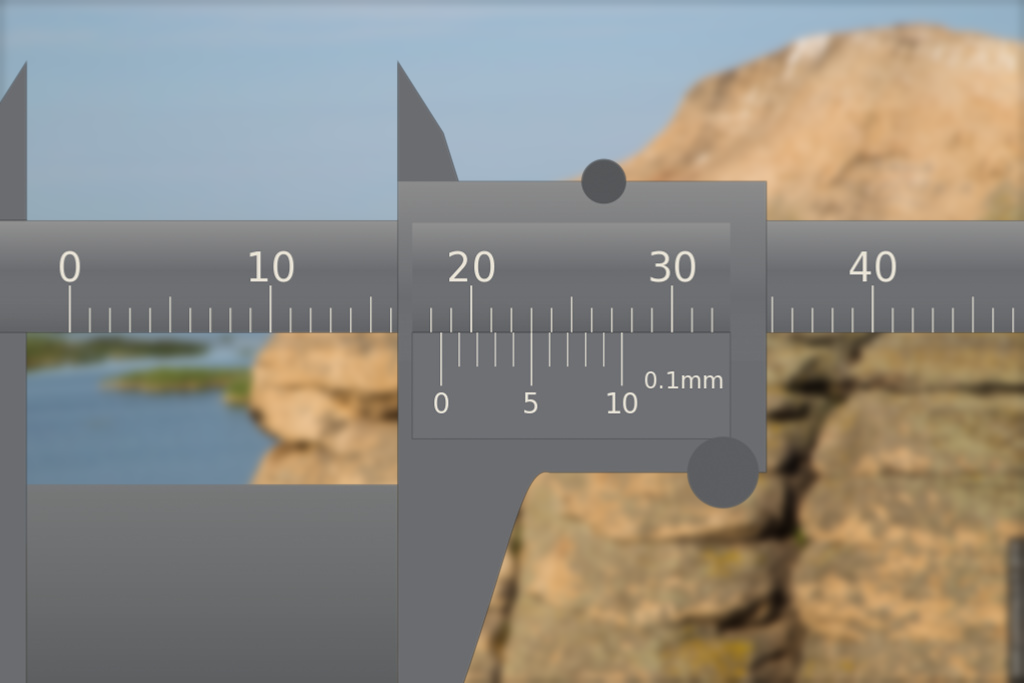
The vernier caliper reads 18.5 mm
